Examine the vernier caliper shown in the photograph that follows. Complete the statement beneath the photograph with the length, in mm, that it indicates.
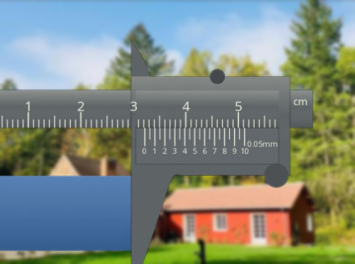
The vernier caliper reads 32.2 mm
